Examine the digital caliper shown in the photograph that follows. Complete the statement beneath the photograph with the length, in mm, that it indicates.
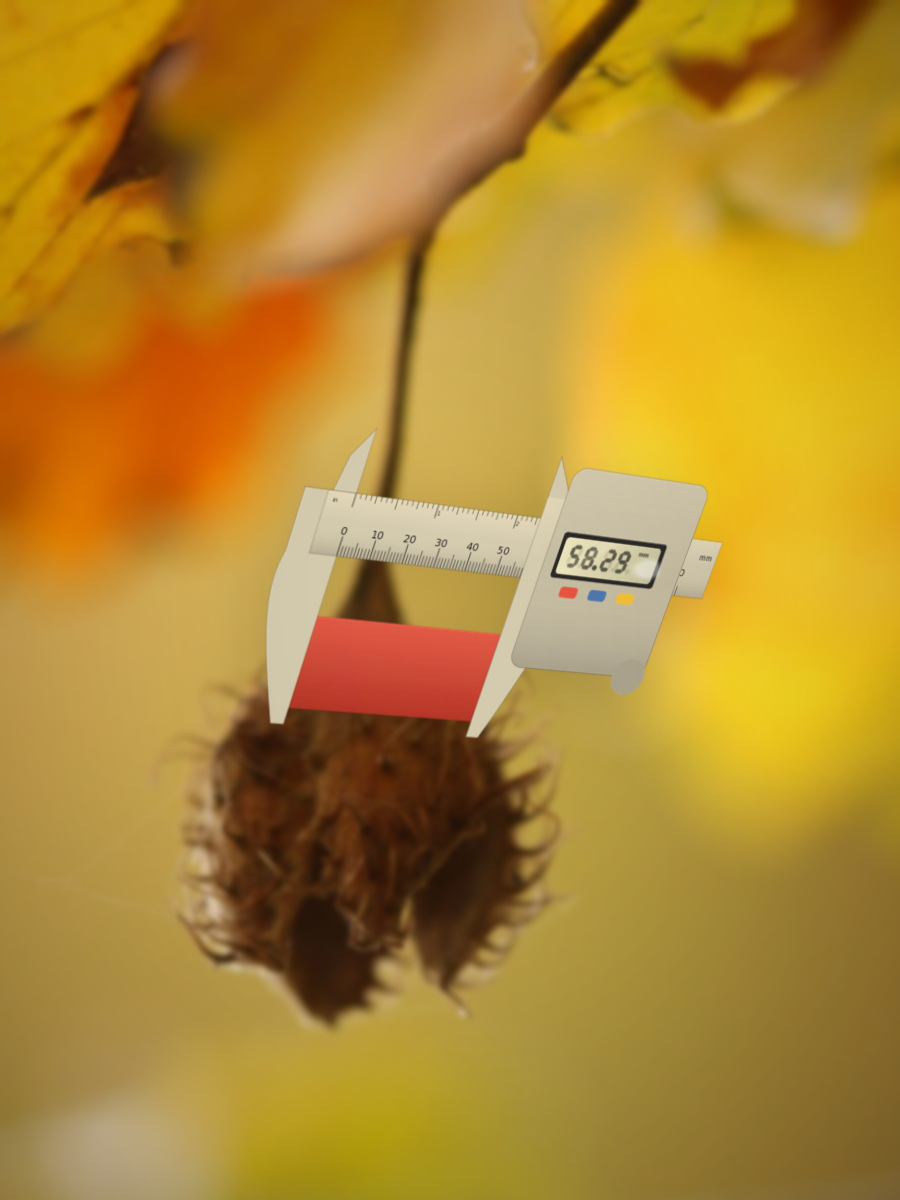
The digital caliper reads 58.29 mm
